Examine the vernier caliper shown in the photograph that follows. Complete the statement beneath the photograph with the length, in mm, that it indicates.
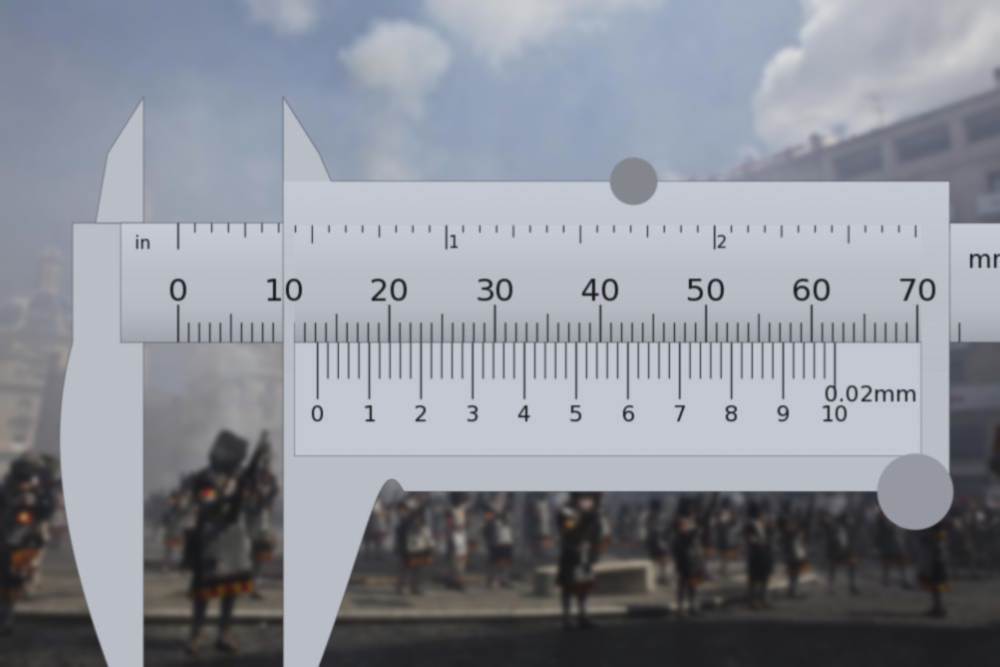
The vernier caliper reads 13.2 mm
